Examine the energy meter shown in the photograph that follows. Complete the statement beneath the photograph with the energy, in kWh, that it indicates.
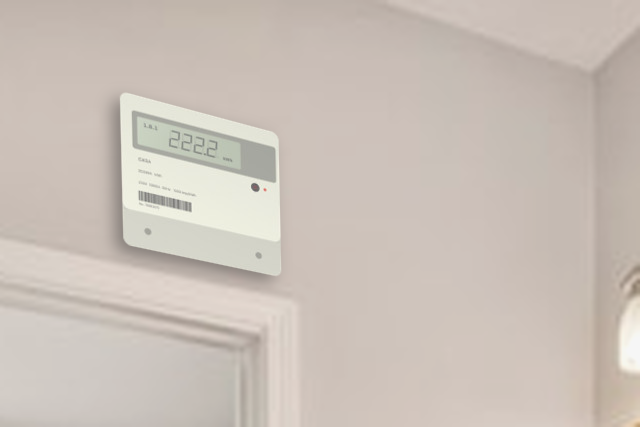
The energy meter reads 222.2 kWh
